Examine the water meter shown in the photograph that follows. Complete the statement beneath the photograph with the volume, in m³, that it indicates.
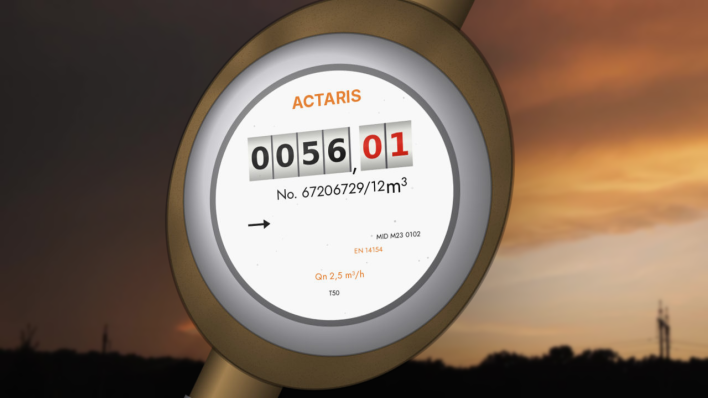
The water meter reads 56.01 m³
